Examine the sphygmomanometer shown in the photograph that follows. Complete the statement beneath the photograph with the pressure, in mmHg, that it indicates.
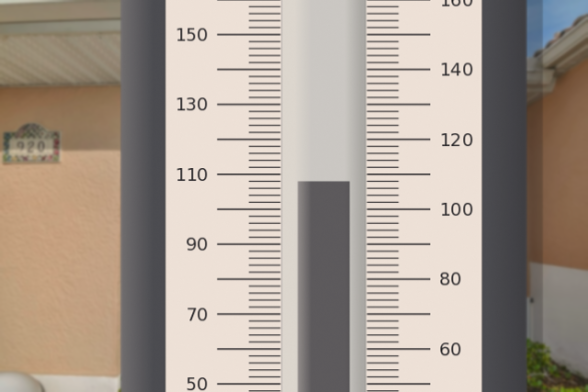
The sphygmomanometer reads 108 mmHg
